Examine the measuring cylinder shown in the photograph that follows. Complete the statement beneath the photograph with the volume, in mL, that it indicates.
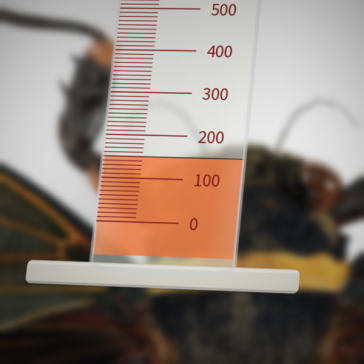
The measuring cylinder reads 150 mL
